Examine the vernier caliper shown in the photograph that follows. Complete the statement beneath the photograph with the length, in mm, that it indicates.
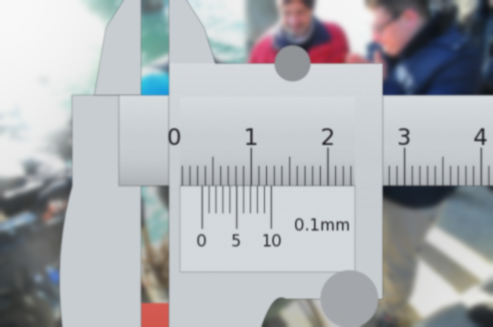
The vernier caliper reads 3.6 mm
